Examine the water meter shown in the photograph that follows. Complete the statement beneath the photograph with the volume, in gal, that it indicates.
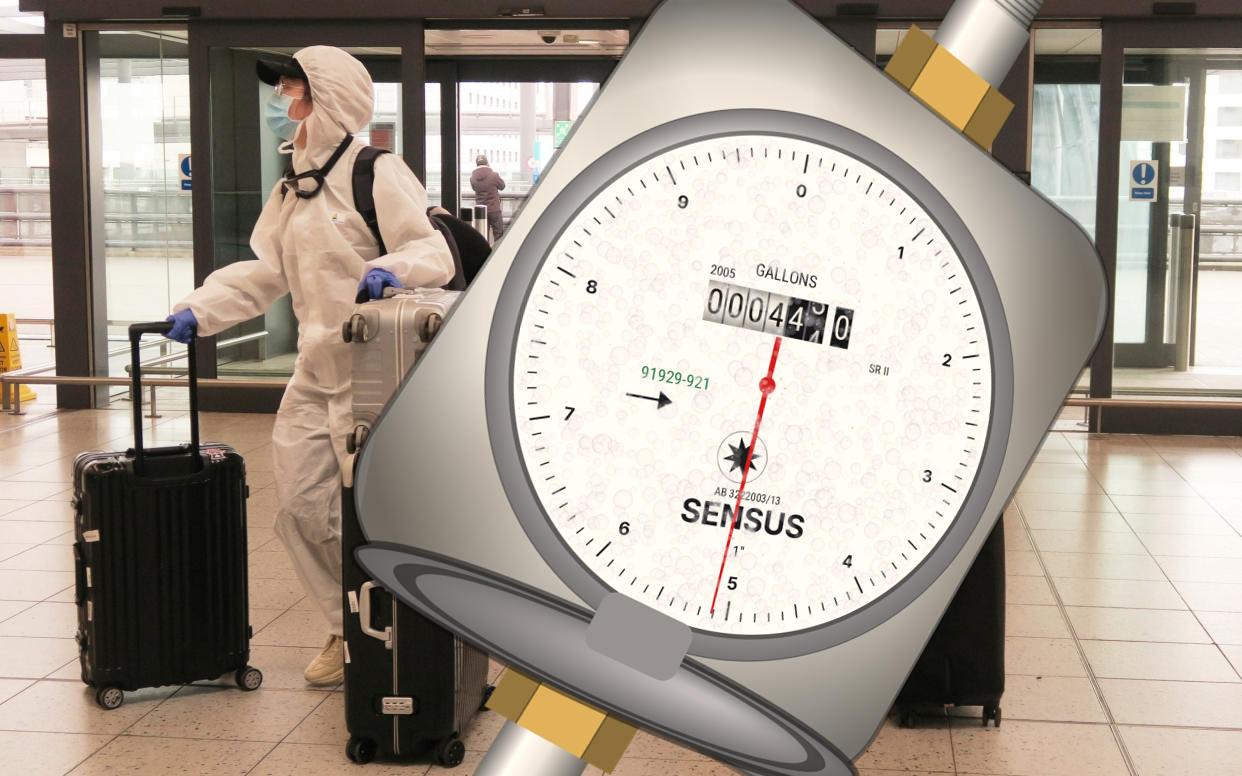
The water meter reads 4435.1 gal
